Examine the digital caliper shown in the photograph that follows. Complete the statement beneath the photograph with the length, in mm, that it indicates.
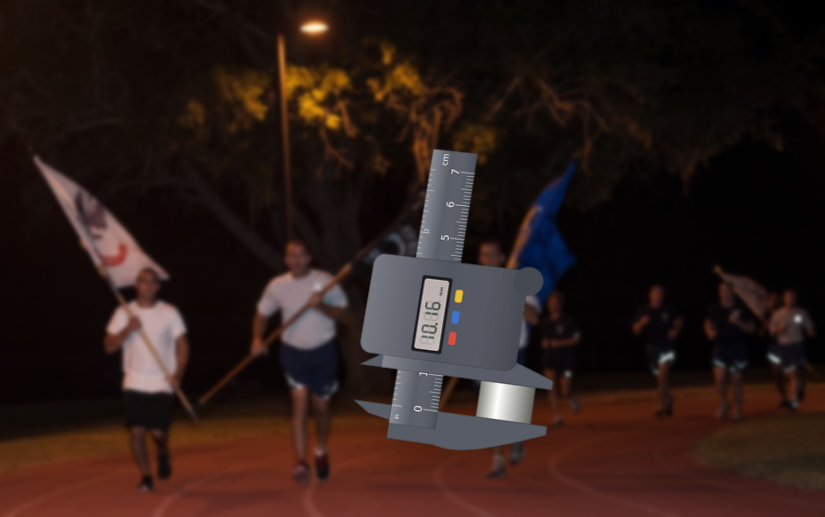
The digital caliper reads 10.16 mm
